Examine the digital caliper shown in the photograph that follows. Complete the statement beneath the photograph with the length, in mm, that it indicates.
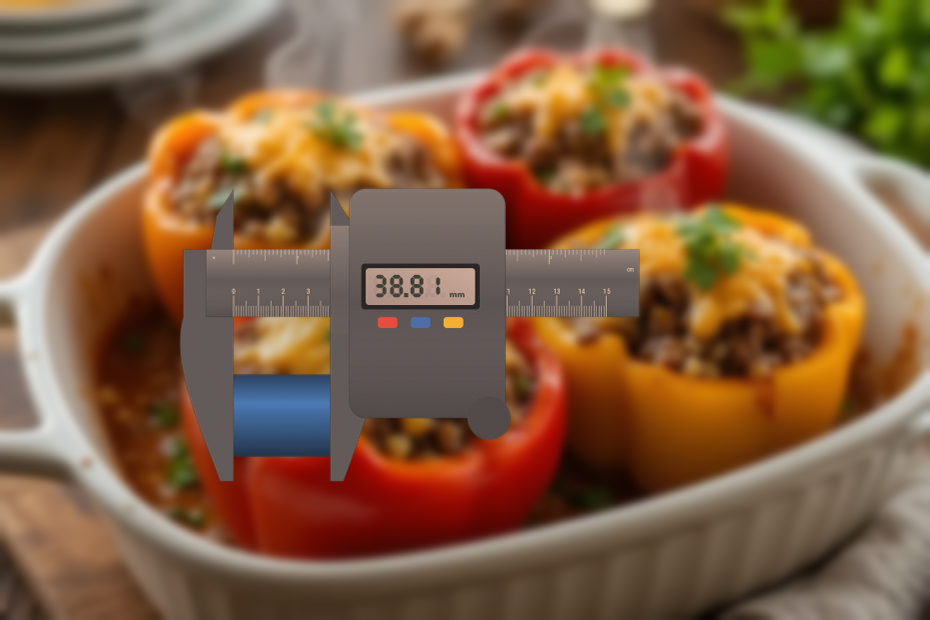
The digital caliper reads 38.81 mm
